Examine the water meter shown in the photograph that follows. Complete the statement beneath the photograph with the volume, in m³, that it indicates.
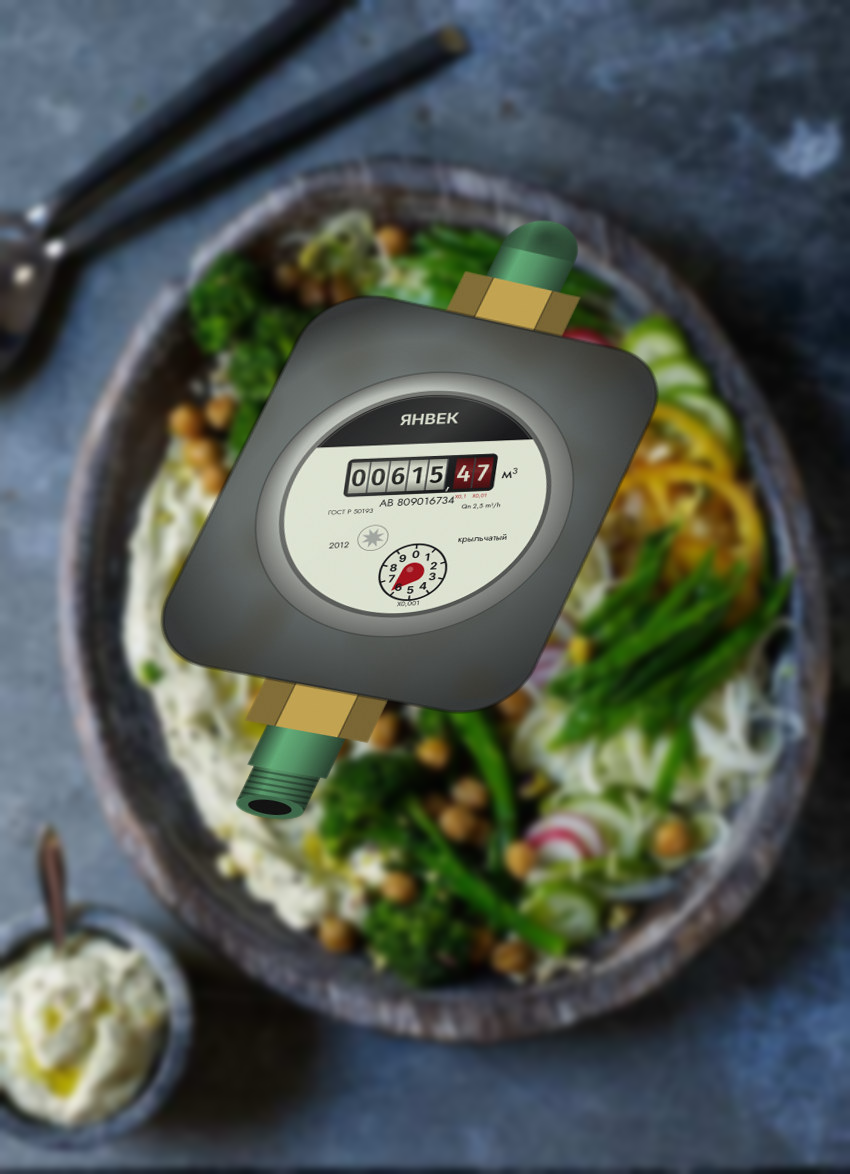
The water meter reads 615.476 m³
